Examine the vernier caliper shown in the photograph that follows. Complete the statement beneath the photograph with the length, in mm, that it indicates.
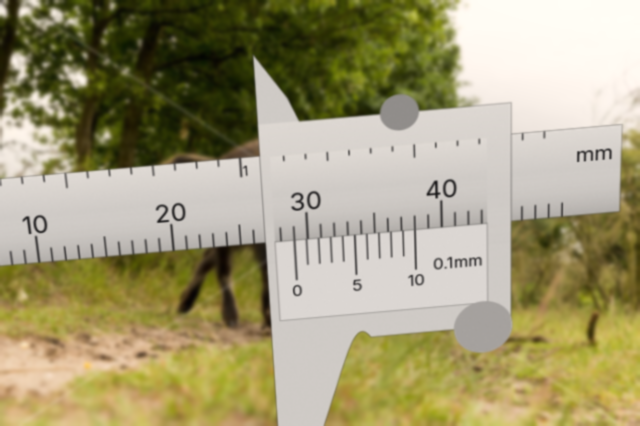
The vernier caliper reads 29.0 mm
